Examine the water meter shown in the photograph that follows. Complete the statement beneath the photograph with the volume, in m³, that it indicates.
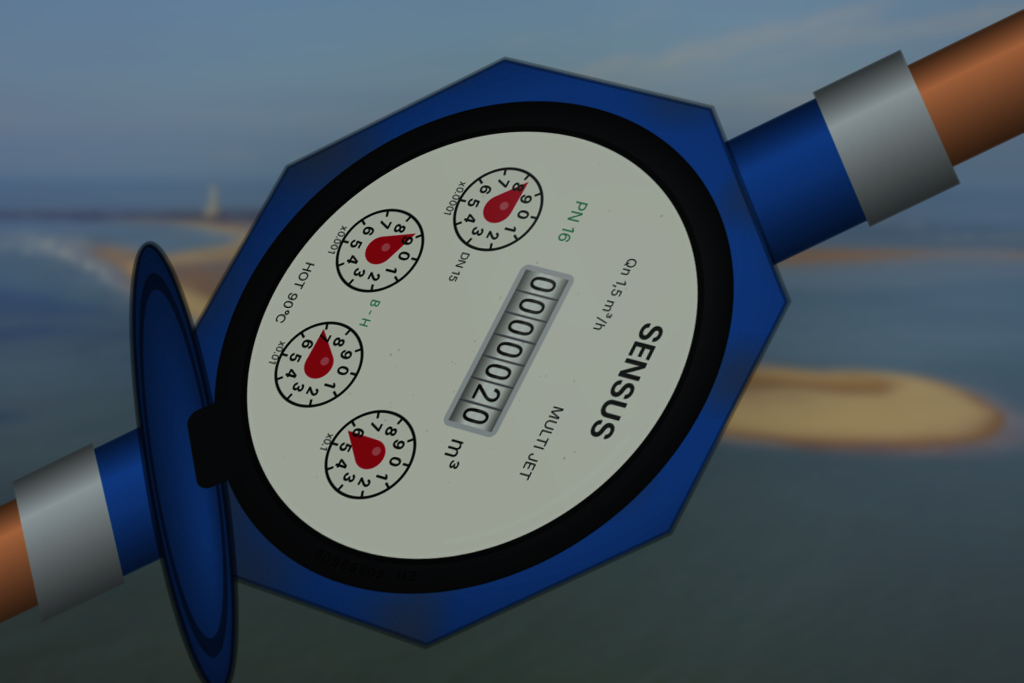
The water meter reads 20.5688 m³
